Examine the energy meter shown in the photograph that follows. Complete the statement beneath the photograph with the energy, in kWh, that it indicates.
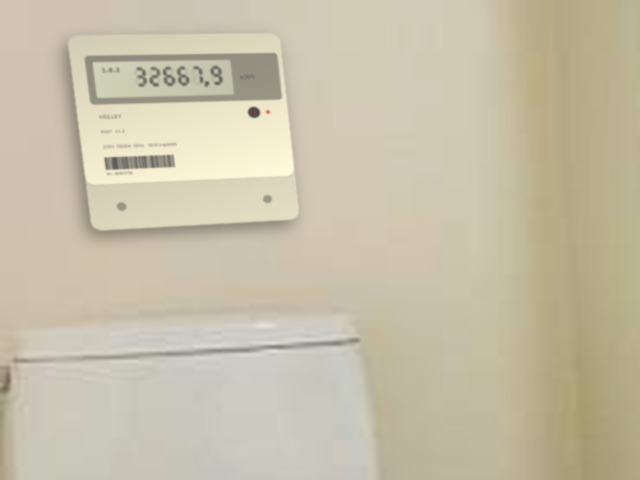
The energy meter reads 32667.9 kWh
